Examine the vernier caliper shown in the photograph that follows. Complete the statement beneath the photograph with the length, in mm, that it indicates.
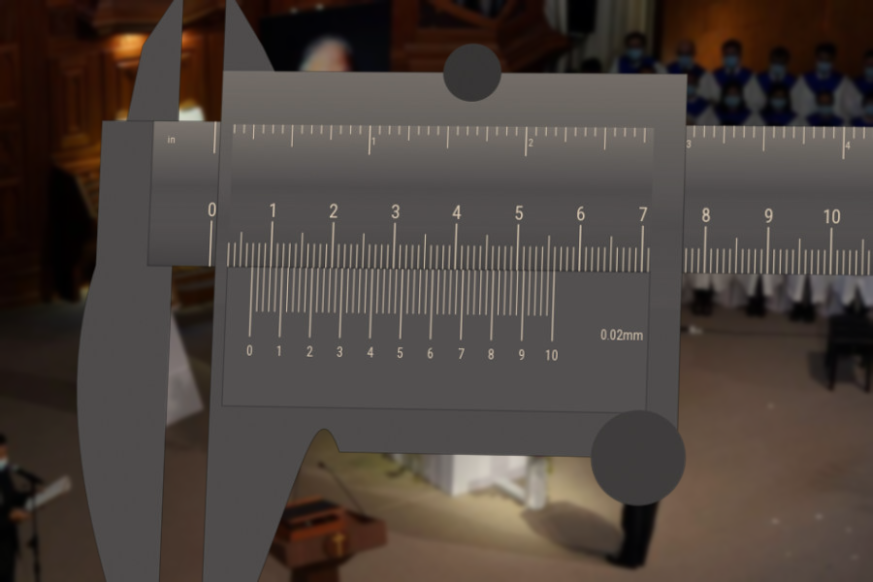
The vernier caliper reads 7.0 mm
